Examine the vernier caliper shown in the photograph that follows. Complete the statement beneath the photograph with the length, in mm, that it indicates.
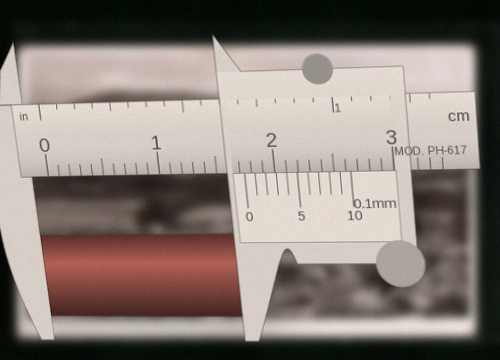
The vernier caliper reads 17.4 mm
